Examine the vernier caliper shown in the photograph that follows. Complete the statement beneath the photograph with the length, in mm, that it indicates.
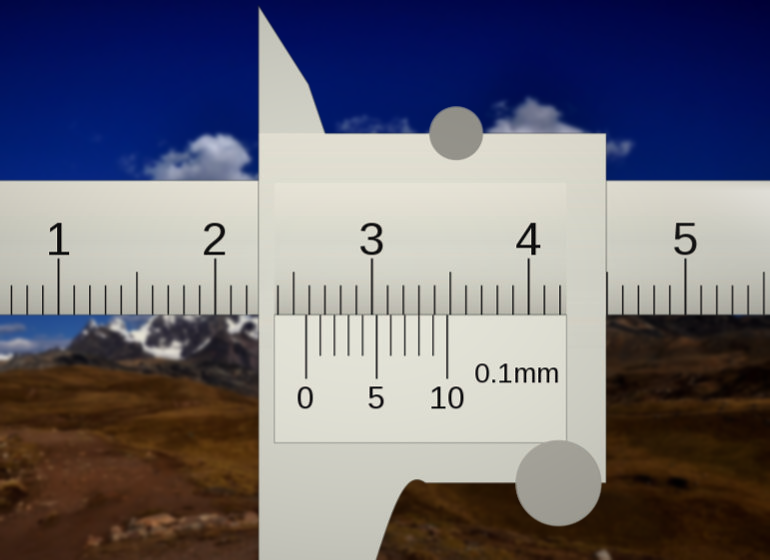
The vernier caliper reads 25.8 mm
